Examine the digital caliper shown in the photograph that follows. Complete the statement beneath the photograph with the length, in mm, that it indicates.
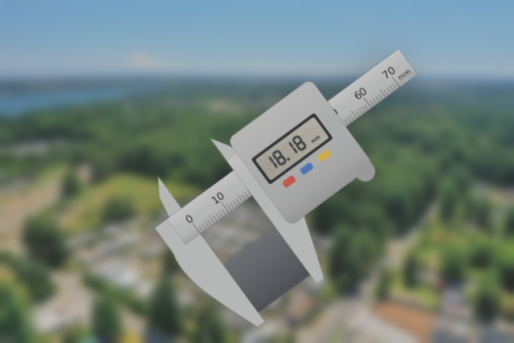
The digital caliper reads 18.18 mm
